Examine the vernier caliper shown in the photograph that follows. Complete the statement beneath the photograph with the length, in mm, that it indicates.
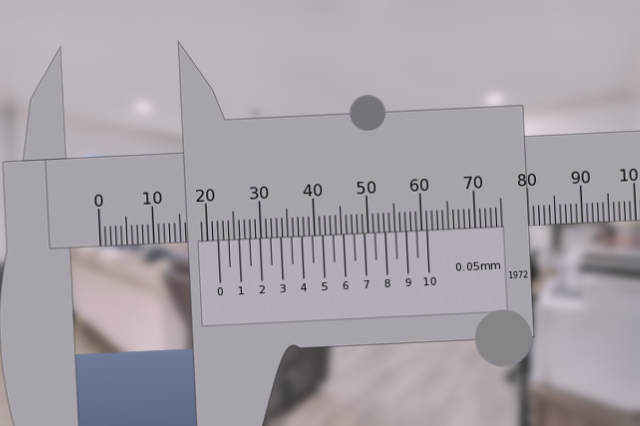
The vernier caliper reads 22.0 mm
